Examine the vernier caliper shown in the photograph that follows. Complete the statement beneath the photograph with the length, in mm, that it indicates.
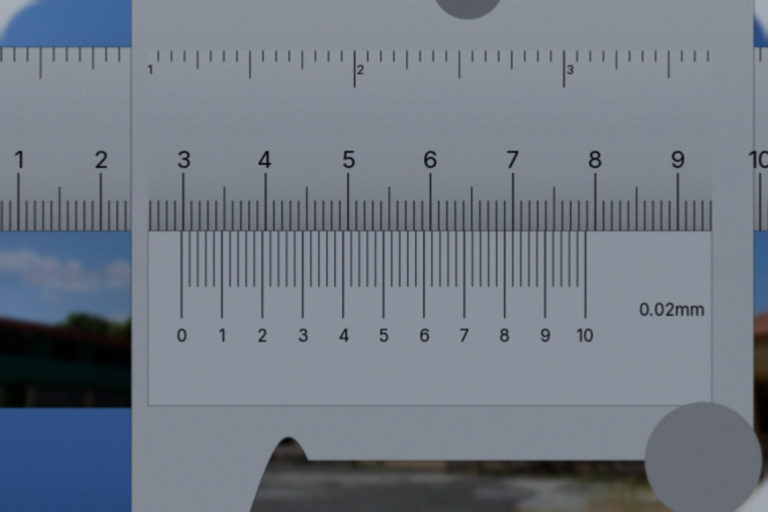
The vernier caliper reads 29.8 mm
